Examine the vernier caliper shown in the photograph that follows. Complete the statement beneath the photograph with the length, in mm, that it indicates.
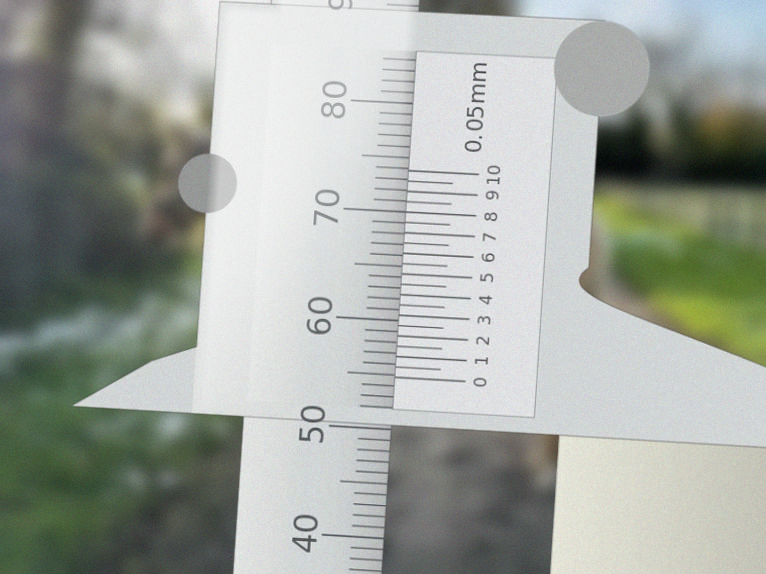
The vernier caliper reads 54.8 mm
